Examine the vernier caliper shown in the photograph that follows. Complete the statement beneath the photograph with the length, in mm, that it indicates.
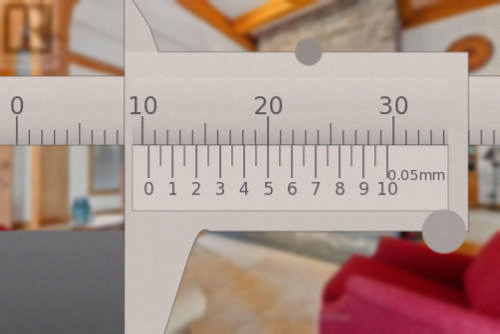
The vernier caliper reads 10.5 mm
